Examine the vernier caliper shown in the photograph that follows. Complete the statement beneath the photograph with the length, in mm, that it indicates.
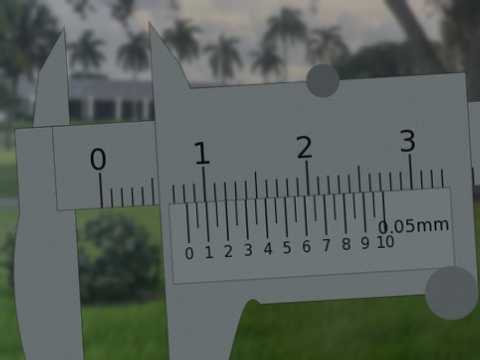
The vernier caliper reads 8.2 mm
